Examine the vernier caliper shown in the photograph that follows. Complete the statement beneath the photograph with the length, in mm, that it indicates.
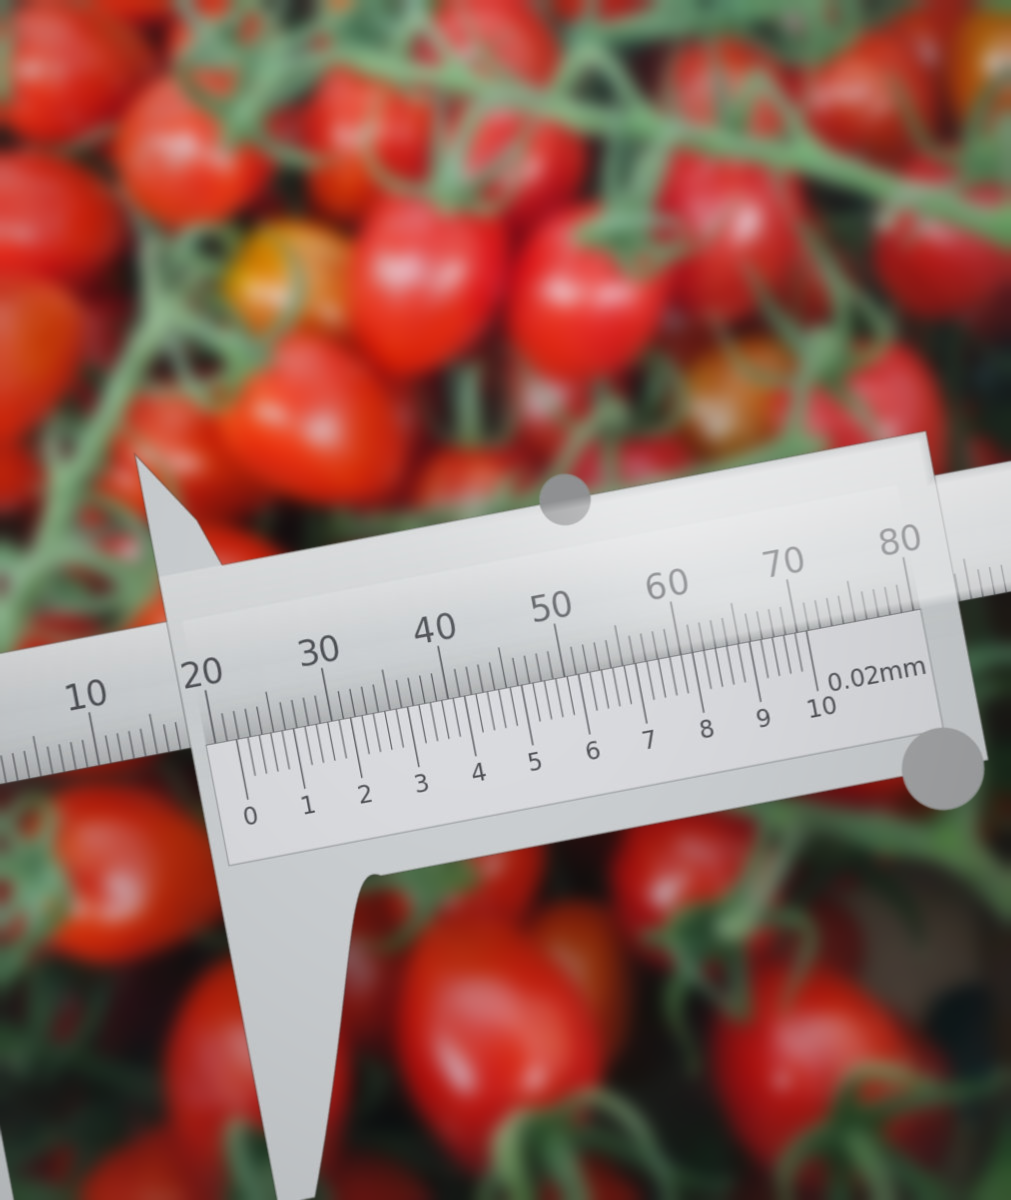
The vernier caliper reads 21.8 mm
